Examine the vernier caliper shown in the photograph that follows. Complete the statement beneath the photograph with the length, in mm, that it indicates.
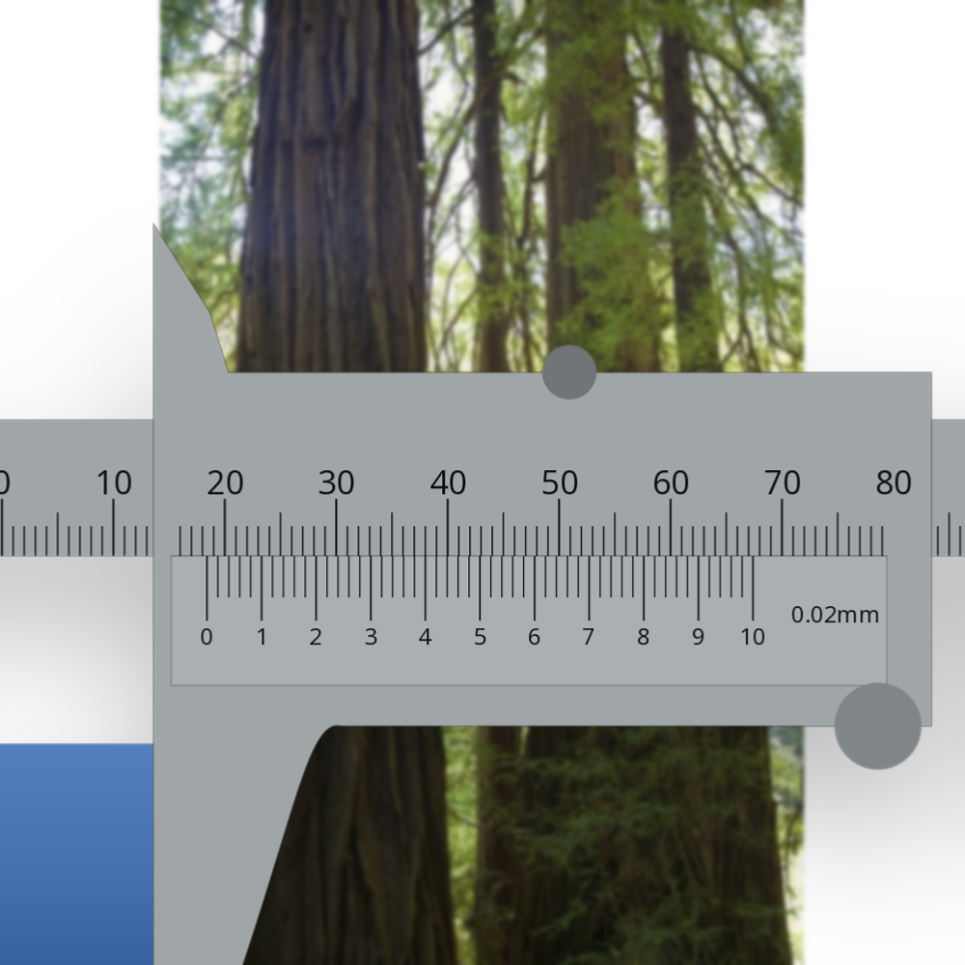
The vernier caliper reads 18.4 mm
